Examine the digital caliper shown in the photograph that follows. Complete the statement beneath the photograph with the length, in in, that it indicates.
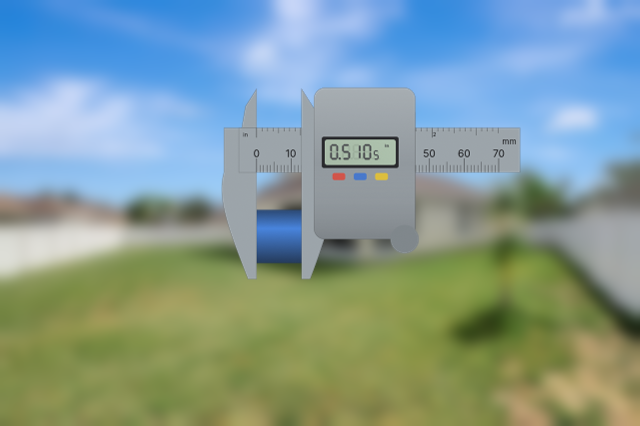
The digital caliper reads 0.5105 in
